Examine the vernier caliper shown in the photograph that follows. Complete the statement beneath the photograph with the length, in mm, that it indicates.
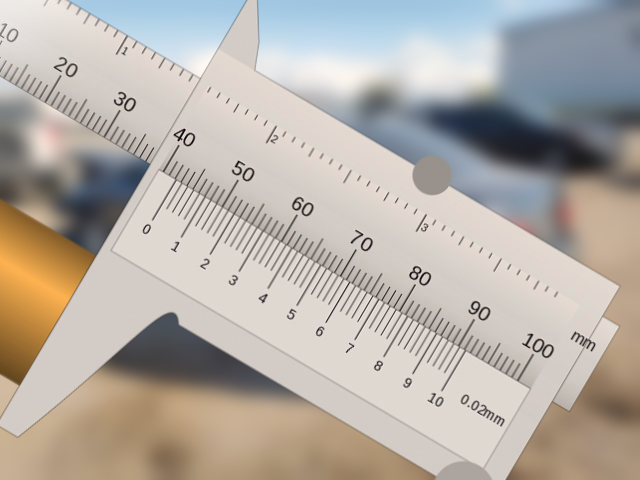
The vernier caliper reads 42.2 mm
